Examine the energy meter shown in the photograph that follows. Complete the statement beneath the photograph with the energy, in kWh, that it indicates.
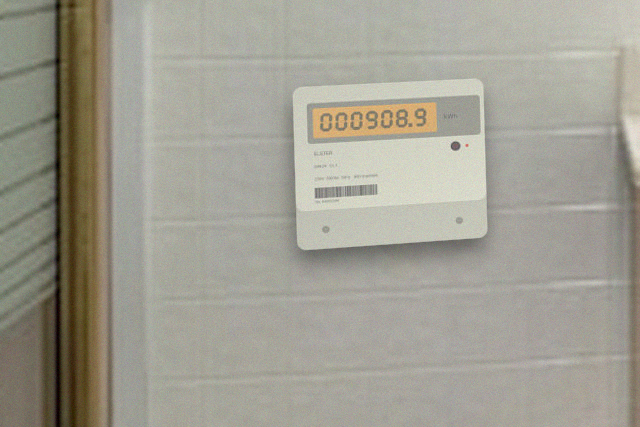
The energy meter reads 908.9 kWh
